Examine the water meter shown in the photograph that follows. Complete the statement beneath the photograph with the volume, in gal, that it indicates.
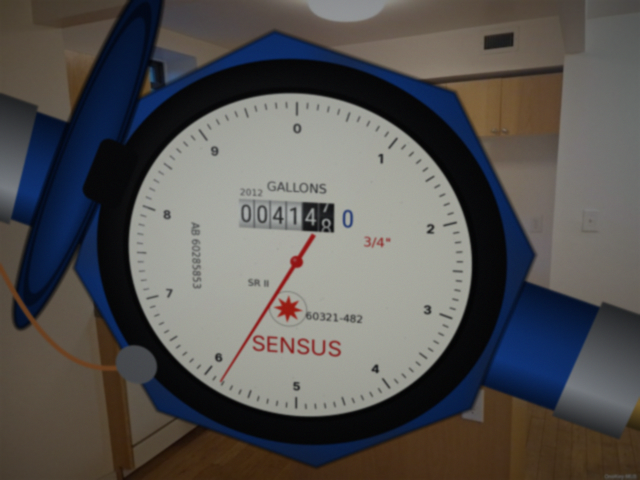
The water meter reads 41475.8 gal
